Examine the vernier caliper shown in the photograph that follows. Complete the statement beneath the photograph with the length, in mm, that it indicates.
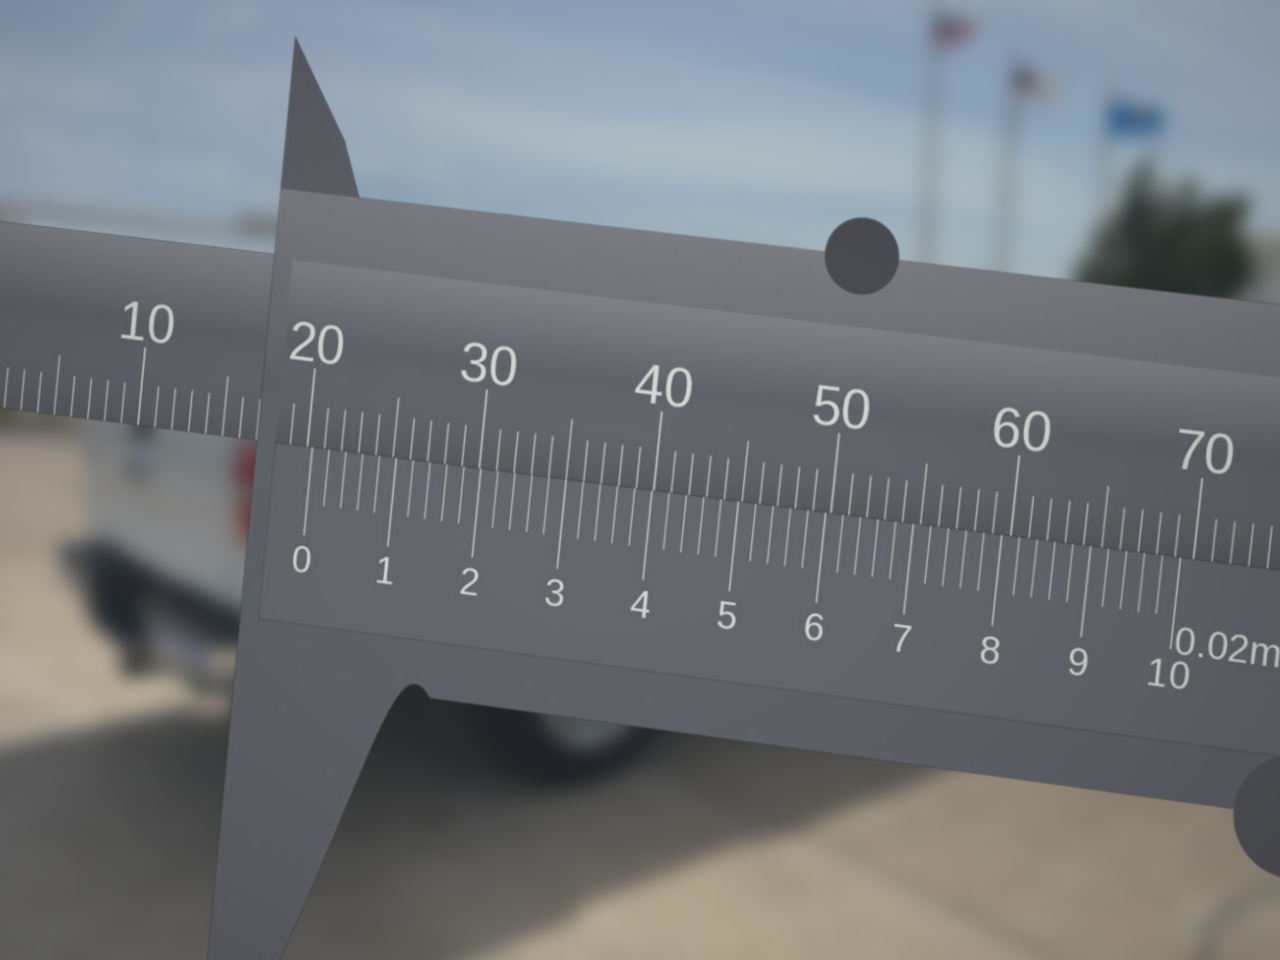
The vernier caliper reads 20.3 mm
